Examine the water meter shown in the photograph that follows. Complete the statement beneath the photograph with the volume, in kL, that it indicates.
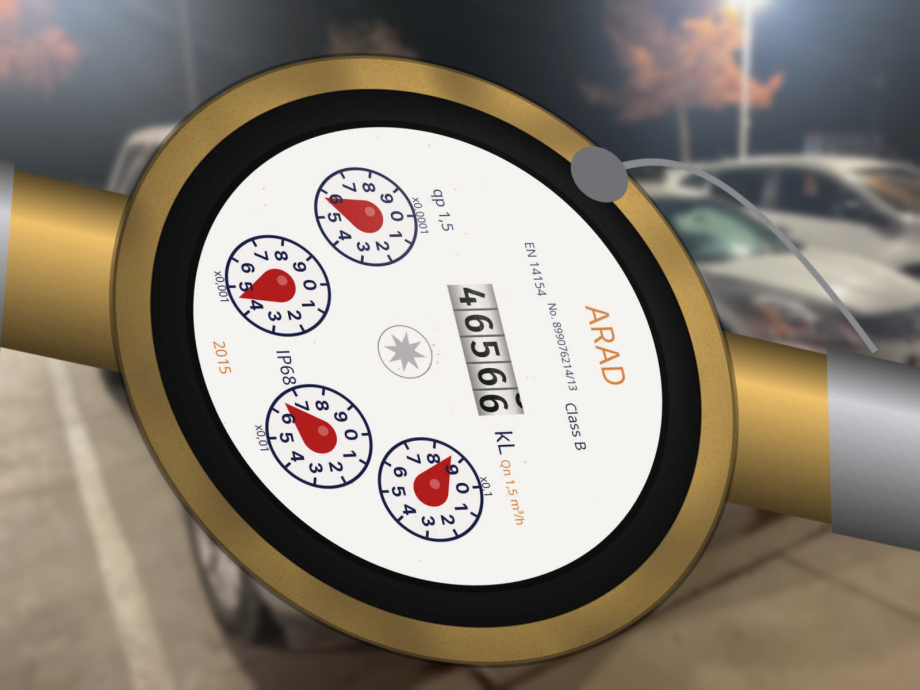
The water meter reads 46565.8645 kL
